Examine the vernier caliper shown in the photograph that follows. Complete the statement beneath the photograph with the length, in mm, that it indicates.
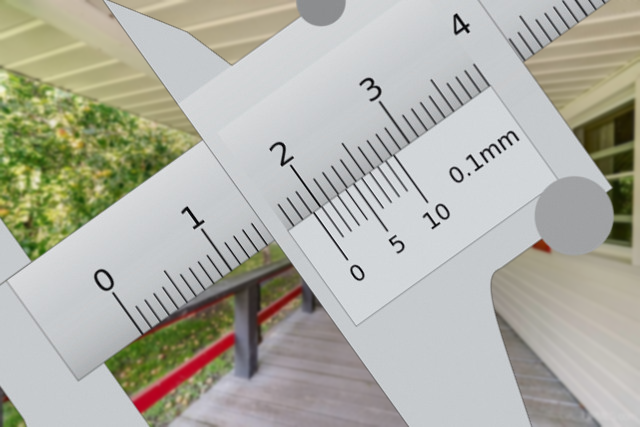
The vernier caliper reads 19.2 mm
